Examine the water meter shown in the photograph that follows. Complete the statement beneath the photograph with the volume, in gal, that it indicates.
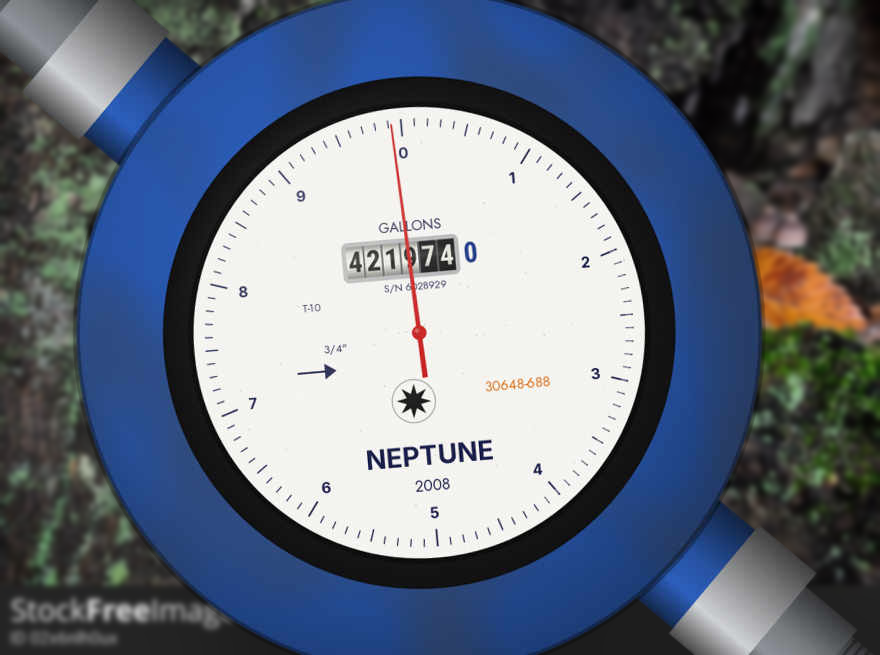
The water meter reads 4219739.9 gal
